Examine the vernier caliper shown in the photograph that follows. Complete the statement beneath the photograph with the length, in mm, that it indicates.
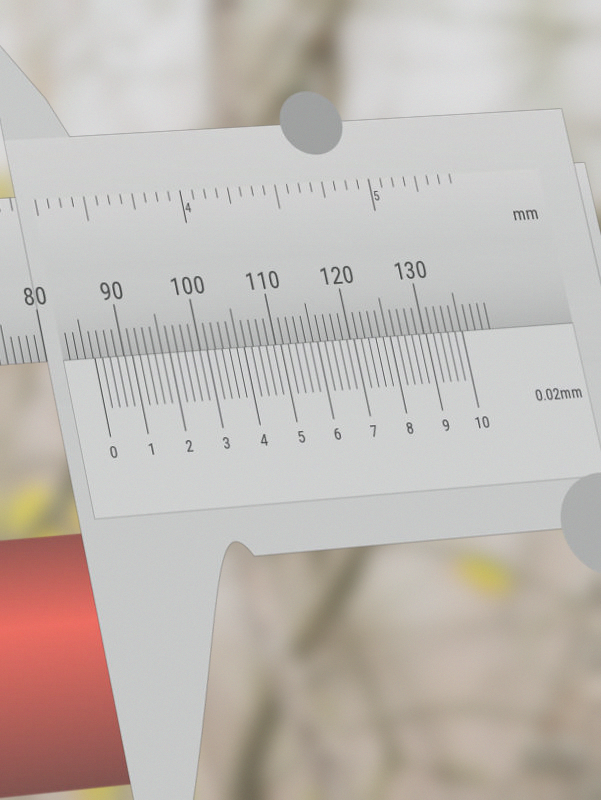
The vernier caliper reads 86.2 mm
